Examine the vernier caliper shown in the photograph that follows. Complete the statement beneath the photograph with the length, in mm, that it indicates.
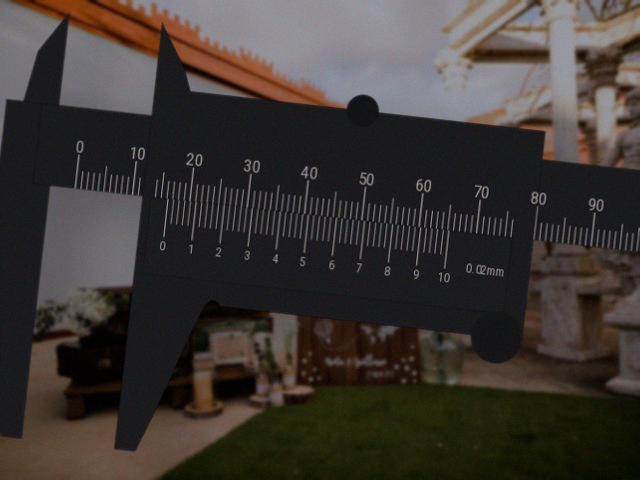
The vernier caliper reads 16.2 mm
